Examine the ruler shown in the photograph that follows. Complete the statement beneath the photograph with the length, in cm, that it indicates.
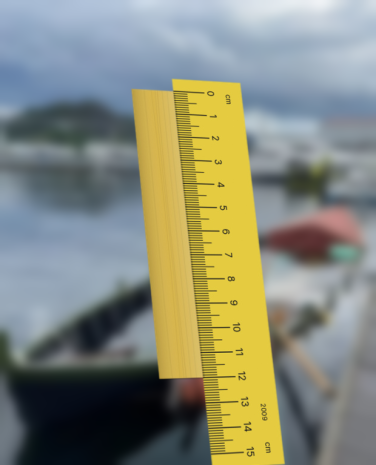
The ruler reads 12 cm
